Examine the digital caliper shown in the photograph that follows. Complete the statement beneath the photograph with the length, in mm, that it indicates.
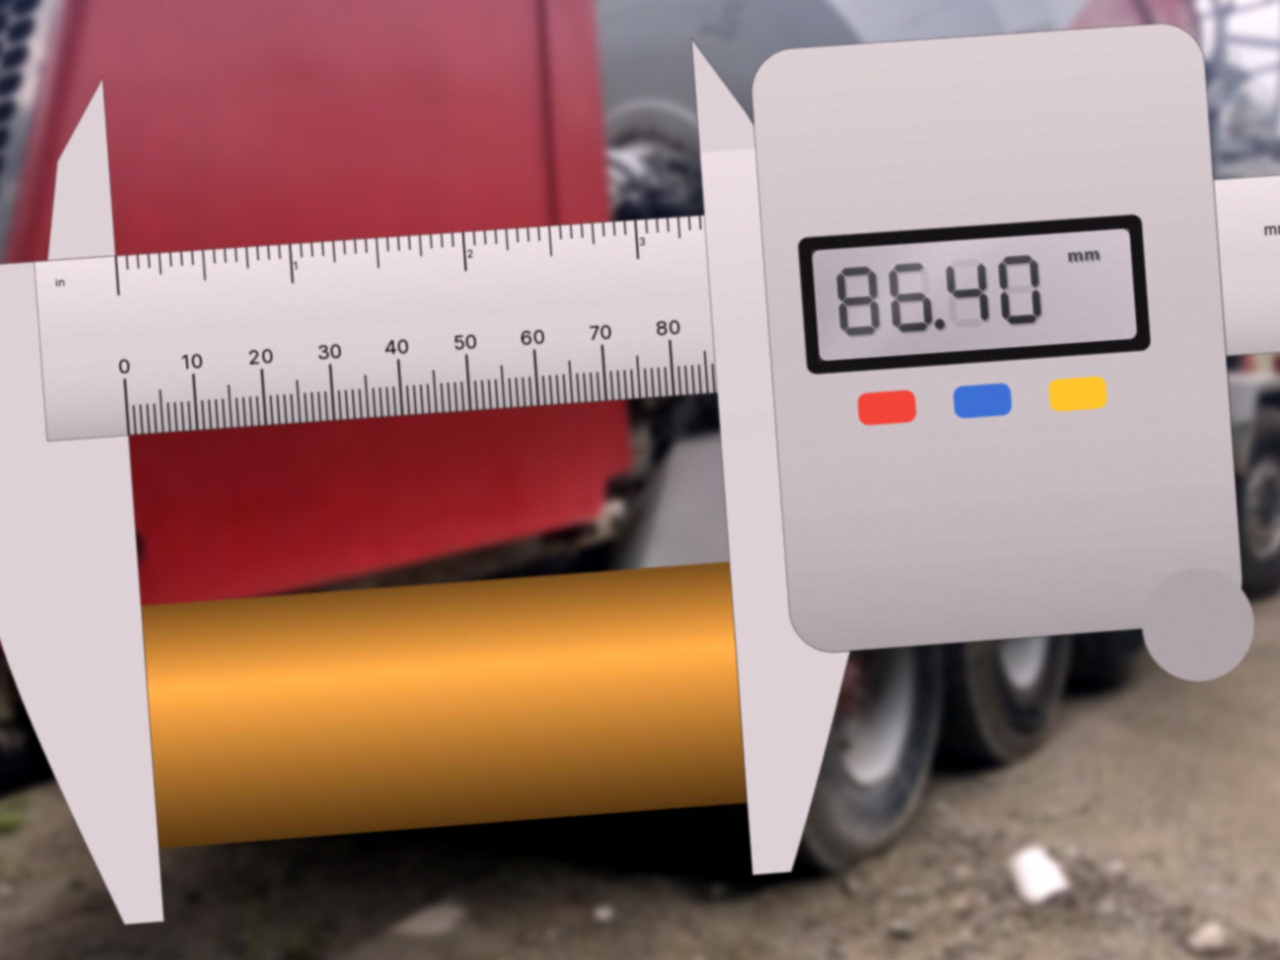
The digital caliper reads 86.40 mm
